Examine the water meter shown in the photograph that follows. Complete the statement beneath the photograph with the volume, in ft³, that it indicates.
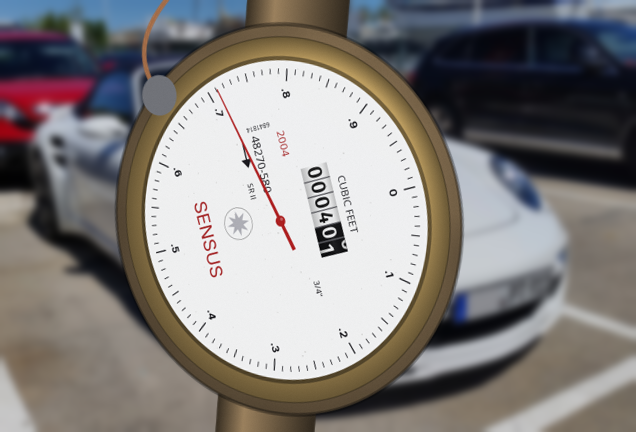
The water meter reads 400.71 ft³
